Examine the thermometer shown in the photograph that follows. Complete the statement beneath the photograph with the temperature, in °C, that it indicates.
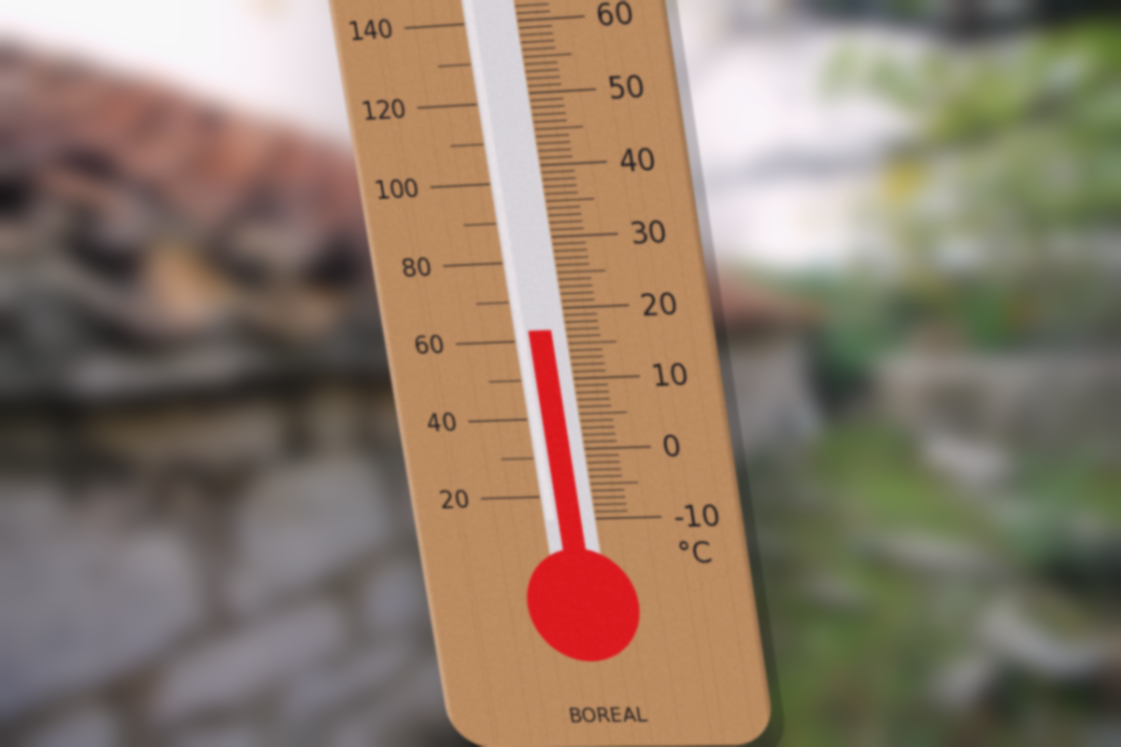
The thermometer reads 17 °C
